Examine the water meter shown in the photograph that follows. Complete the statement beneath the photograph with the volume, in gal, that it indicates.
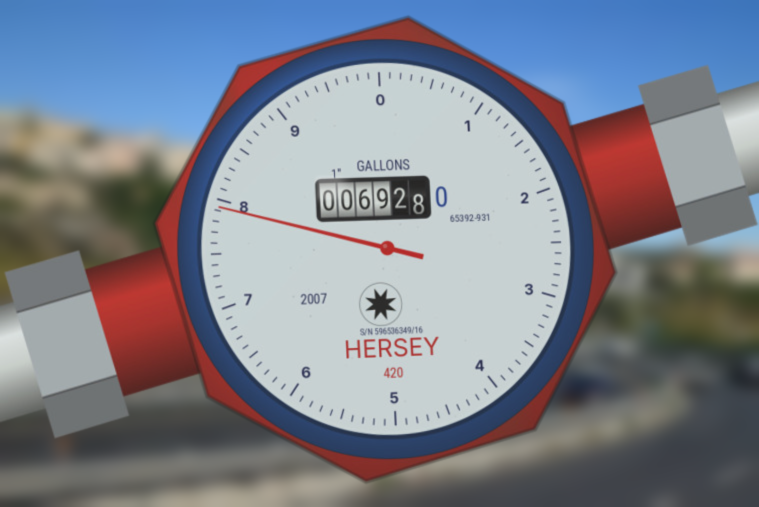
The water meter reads 69277.9 gal
